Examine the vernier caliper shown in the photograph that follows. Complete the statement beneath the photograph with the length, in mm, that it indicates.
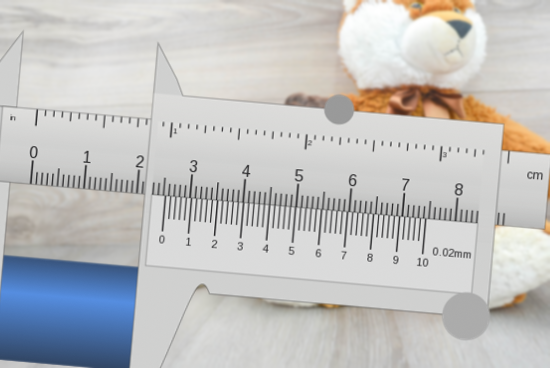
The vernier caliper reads 25.4 mm
